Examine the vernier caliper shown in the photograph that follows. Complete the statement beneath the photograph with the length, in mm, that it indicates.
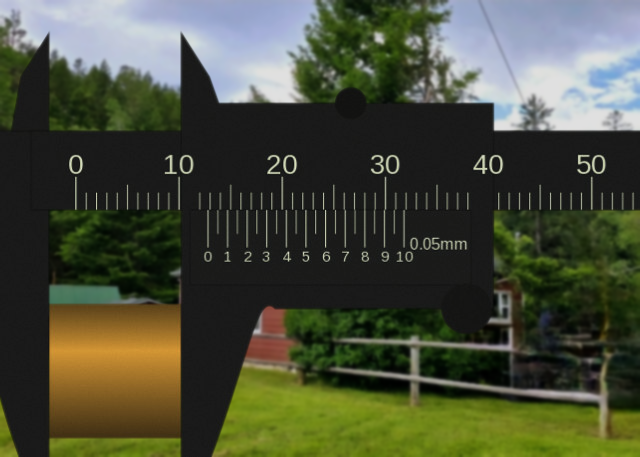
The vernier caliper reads 12.8 mm
